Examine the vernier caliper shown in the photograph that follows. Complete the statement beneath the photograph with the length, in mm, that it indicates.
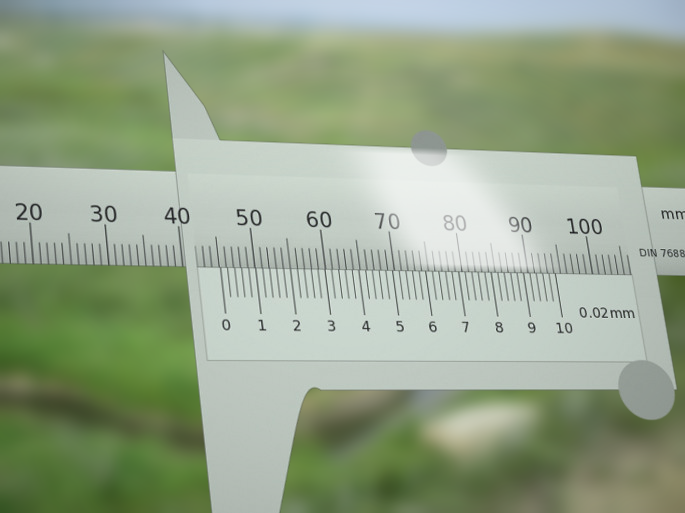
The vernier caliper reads 45.2 mm
